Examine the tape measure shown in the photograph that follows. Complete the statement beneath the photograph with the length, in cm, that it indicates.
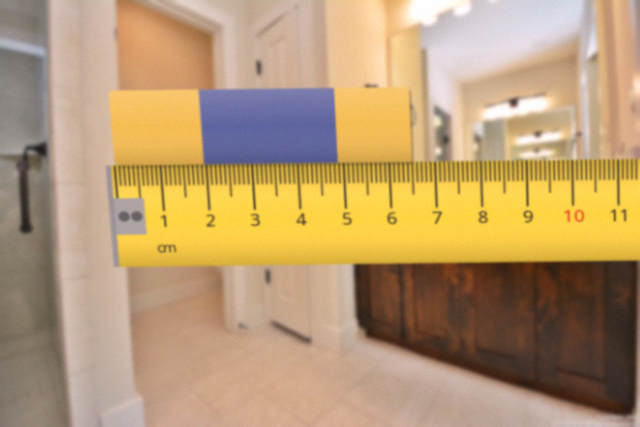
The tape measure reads 6.5 cm
